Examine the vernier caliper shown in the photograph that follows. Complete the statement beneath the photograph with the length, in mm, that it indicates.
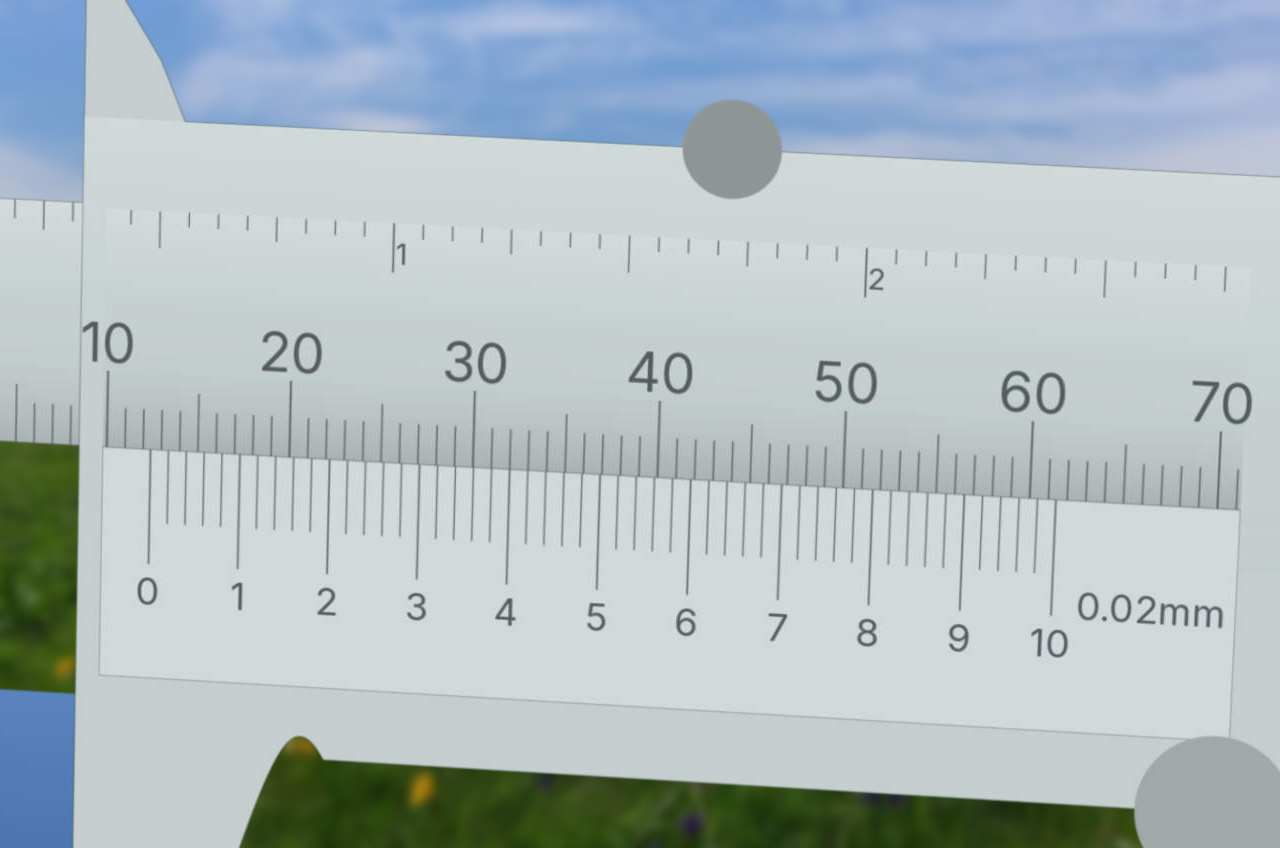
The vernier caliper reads 12.4 mm
